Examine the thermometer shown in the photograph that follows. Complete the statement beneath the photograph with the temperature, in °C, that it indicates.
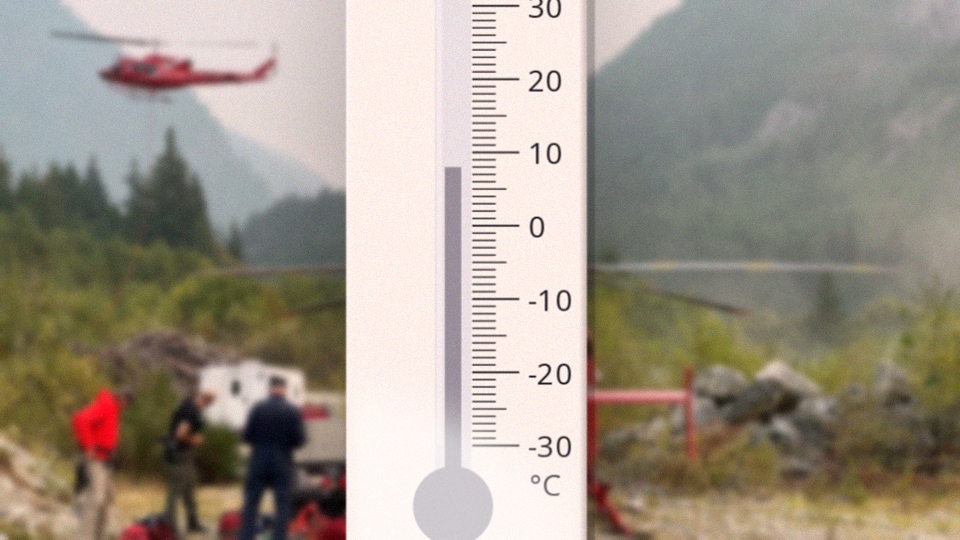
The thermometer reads 8 °C
